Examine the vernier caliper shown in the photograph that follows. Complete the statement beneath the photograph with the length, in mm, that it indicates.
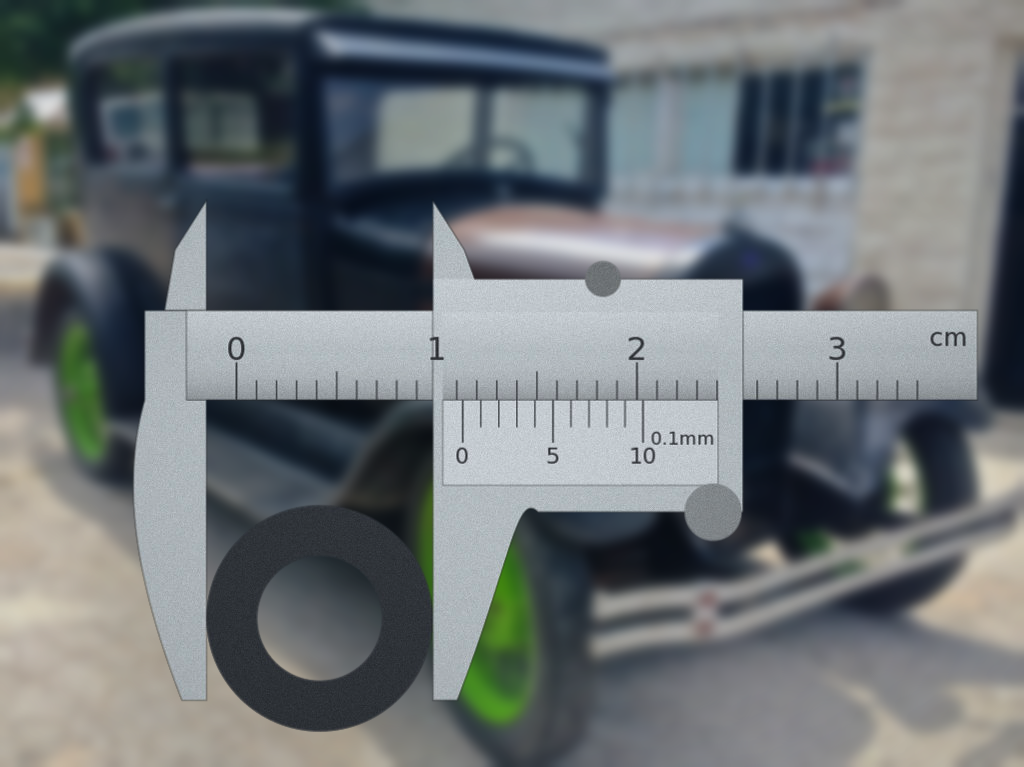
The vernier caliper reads 11.3 mm
